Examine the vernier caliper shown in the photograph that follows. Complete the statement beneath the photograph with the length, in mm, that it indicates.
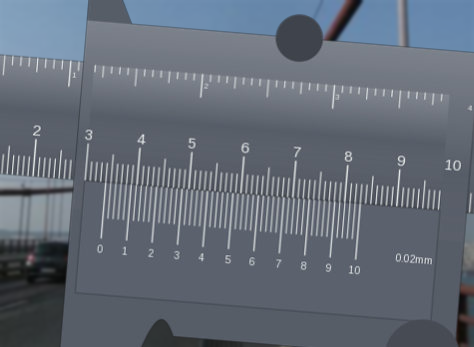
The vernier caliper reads 34.0 mm
